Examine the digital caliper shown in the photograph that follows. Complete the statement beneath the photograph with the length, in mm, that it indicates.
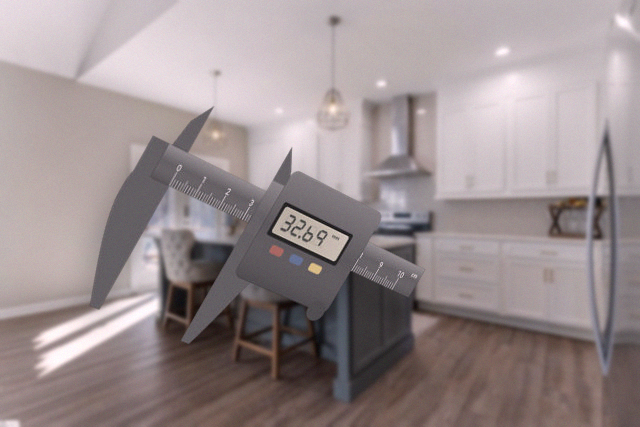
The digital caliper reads 32.69 mm
